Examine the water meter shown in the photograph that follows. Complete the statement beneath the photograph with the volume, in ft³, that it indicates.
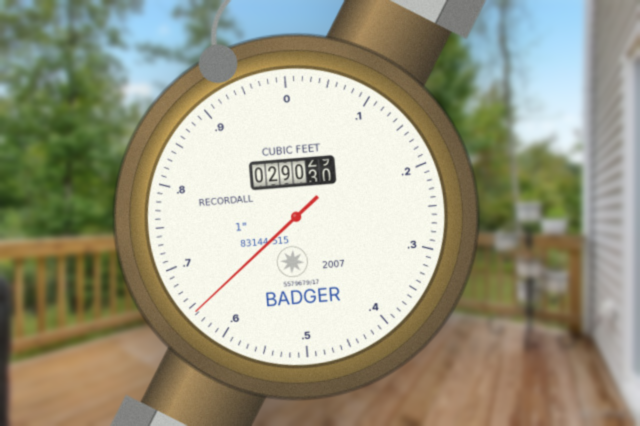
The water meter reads 29029.64 ft³
